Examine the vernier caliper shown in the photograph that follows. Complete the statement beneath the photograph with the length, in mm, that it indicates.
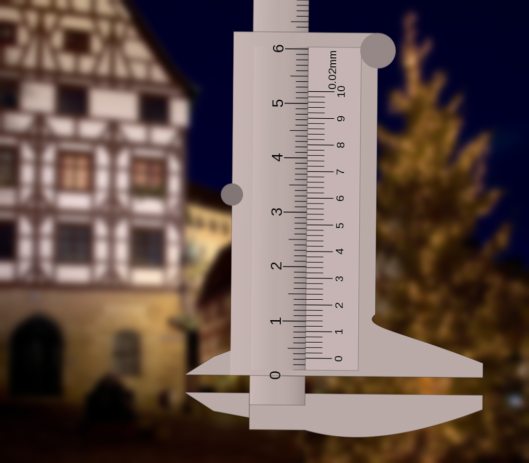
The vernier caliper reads 3.2 mm
